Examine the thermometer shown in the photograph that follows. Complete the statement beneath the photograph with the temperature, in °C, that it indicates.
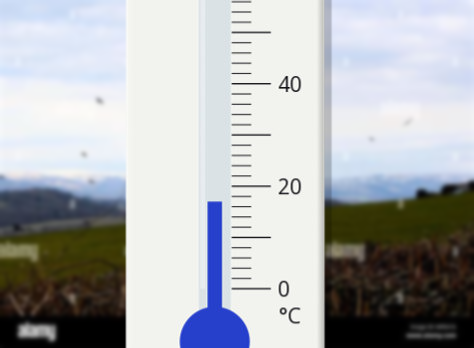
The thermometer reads 17 °C
